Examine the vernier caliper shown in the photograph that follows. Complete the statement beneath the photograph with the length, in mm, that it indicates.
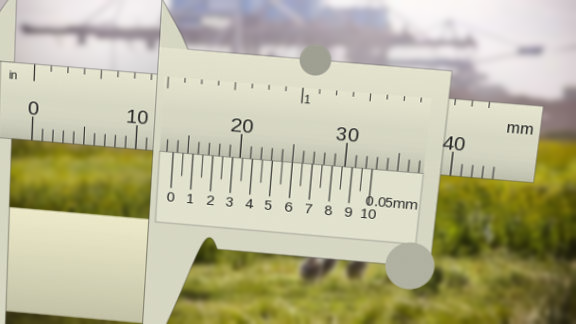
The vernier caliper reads 13.6 mm
